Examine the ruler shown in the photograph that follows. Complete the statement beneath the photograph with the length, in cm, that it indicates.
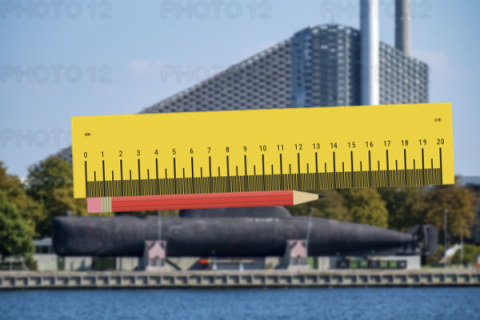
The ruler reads 13.5 cm
